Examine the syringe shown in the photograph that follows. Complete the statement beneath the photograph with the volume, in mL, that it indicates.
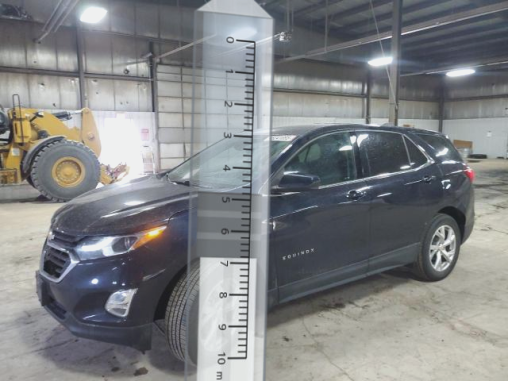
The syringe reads 4.8 mL
